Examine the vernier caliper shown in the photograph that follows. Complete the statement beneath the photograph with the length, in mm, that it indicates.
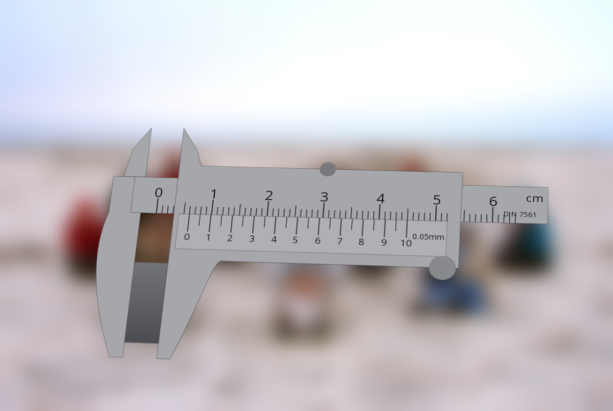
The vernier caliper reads 6.0 mm
